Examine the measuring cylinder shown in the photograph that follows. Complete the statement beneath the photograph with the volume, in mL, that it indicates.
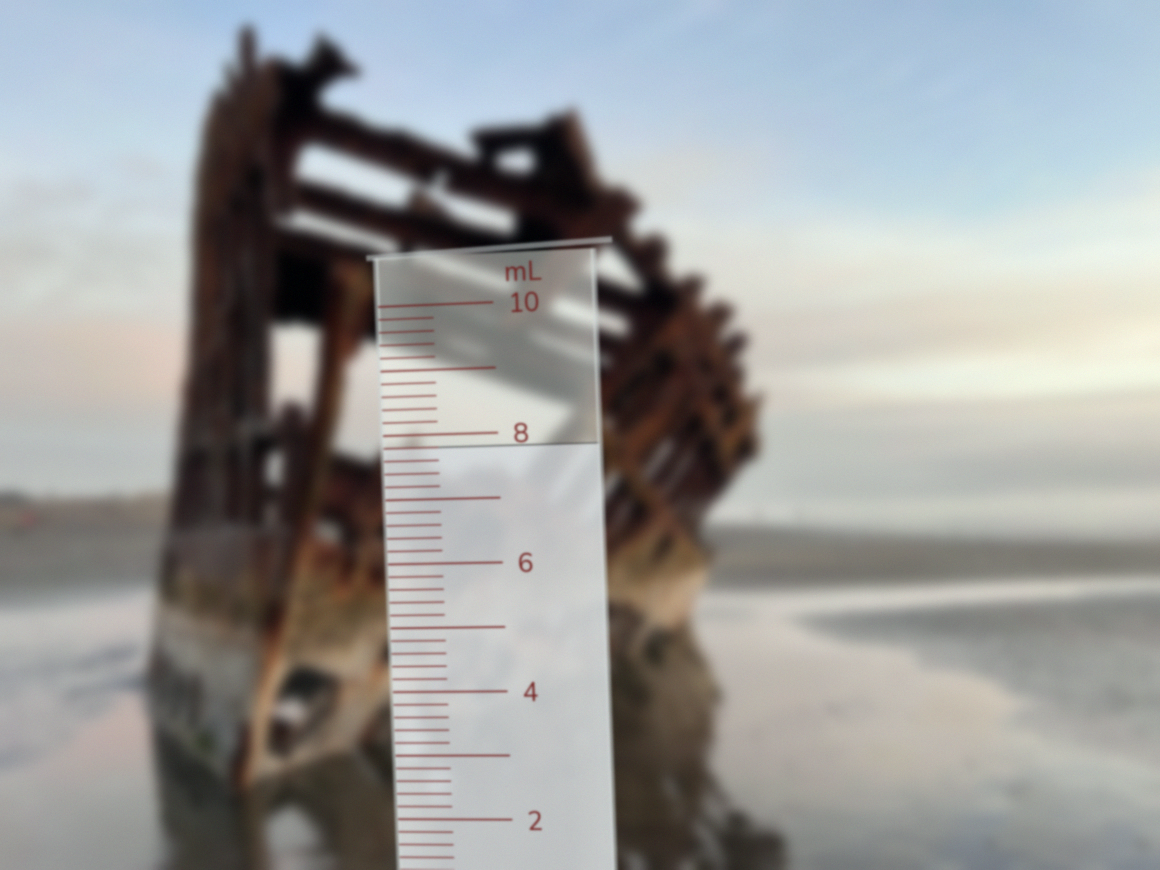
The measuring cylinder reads 7.8 mL
